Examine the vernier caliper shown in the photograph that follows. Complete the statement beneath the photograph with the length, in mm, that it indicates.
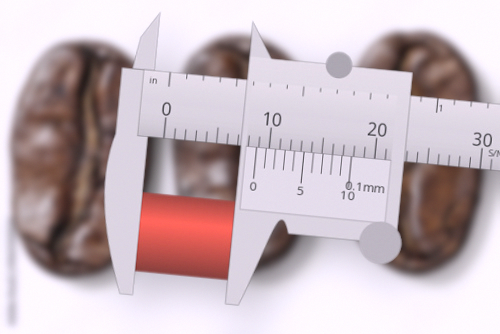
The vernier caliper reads 8.8 mm
